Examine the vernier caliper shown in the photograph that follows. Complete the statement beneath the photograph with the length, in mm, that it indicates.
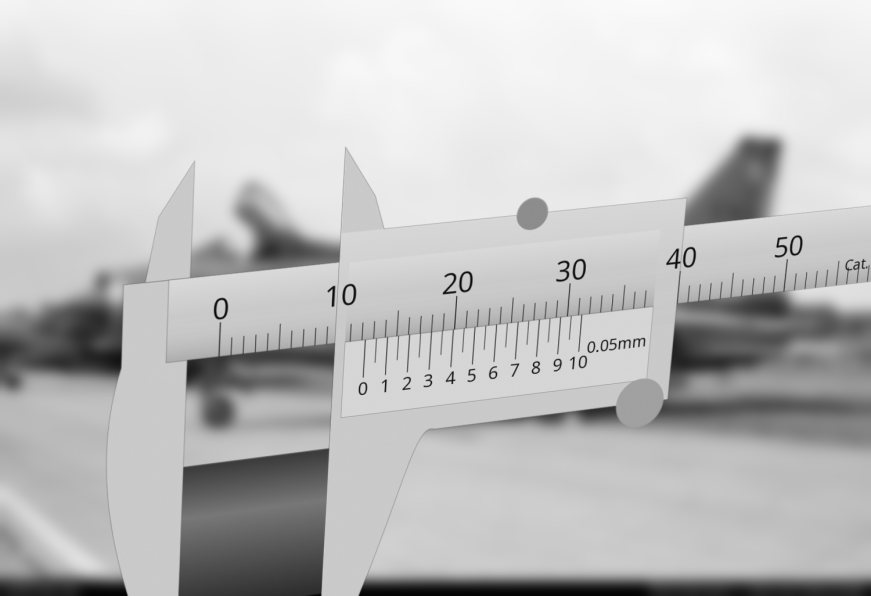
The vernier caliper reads 12.3 mm
